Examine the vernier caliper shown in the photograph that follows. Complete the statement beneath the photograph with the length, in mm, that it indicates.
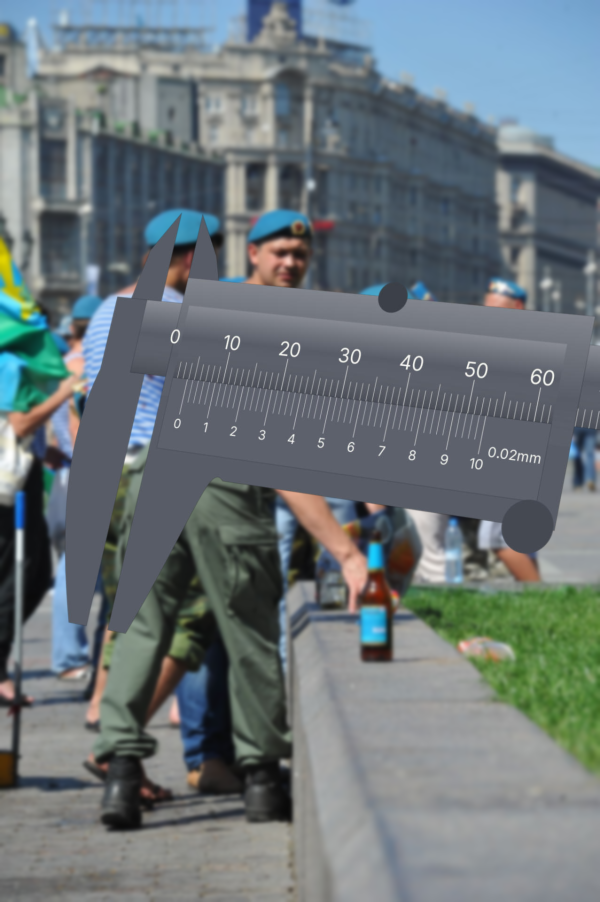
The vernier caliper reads 3.8 mm
